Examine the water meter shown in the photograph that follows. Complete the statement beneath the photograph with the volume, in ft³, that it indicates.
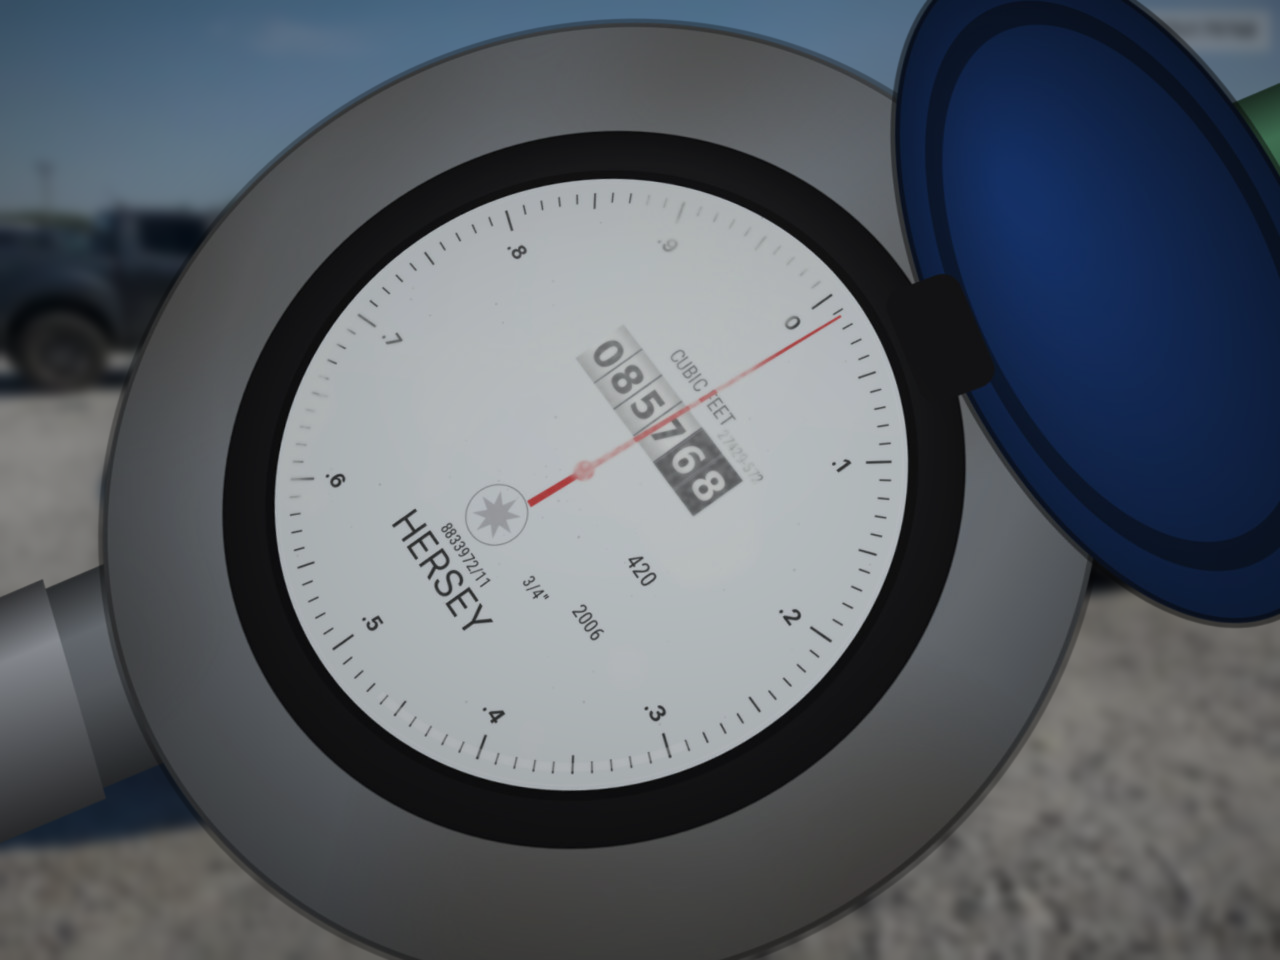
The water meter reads 85768.01 ft³
